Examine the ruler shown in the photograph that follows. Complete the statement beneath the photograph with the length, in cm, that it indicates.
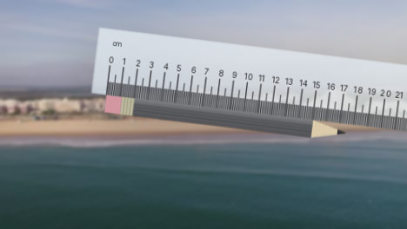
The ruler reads 17.5 cm
